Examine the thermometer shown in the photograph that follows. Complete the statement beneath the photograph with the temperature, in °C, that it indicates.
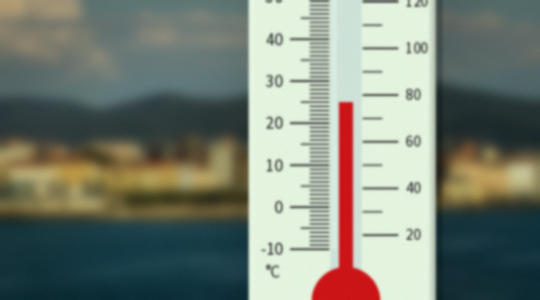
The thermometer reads 25 °C
